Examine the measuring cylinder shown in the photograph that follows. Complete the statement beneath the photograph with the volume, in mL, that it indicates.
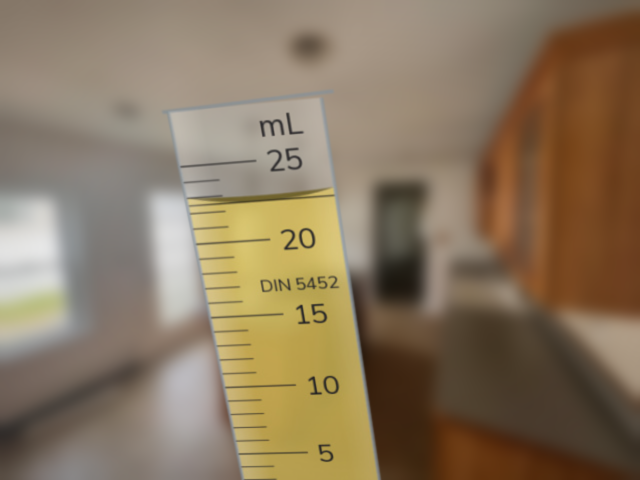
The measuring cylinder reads 22.5 mL
